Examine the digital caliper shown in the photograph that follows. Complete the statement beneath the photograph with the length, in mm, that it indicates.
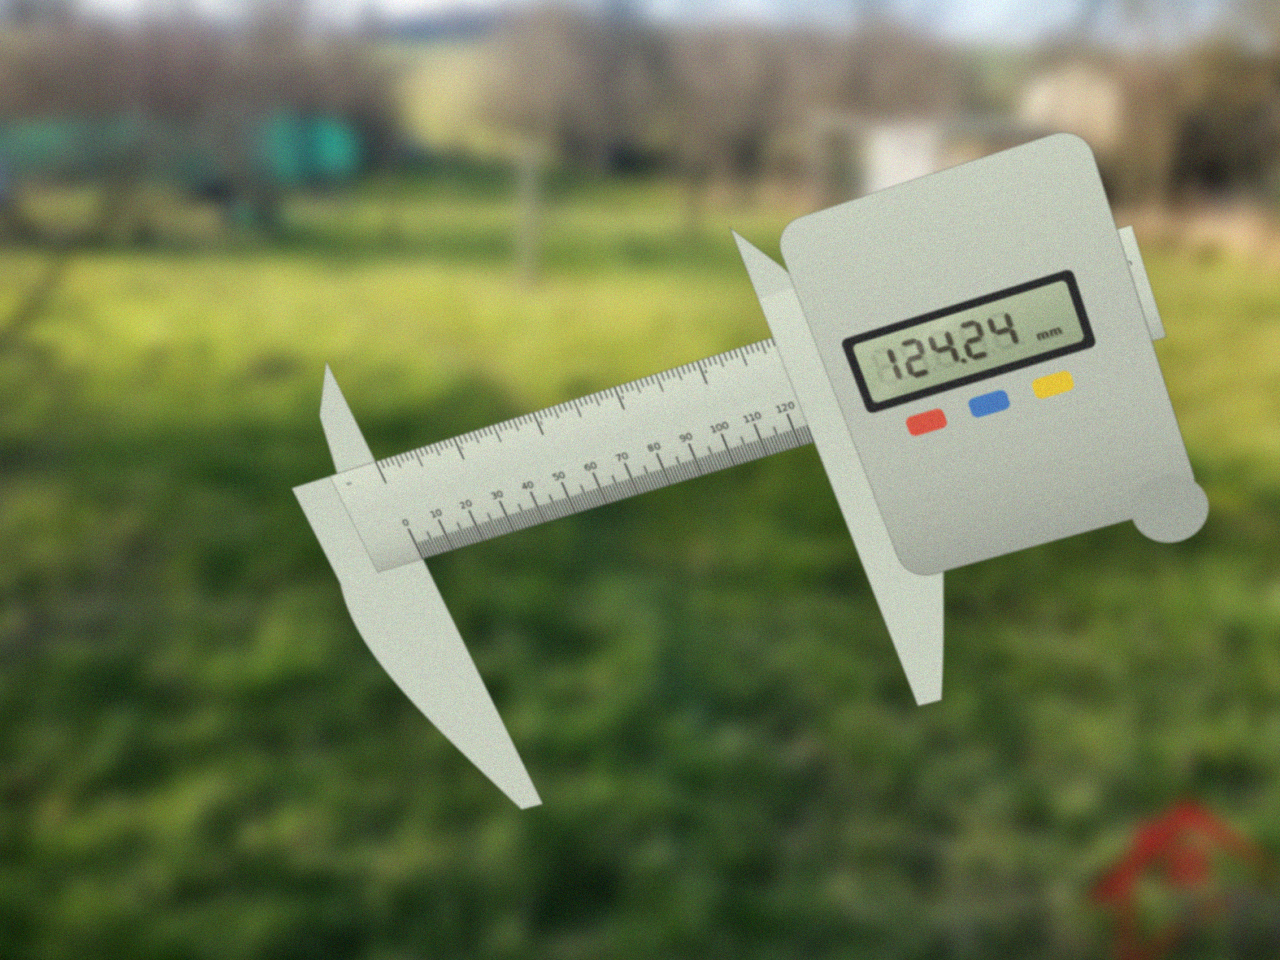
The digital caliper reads 124.24 mm
